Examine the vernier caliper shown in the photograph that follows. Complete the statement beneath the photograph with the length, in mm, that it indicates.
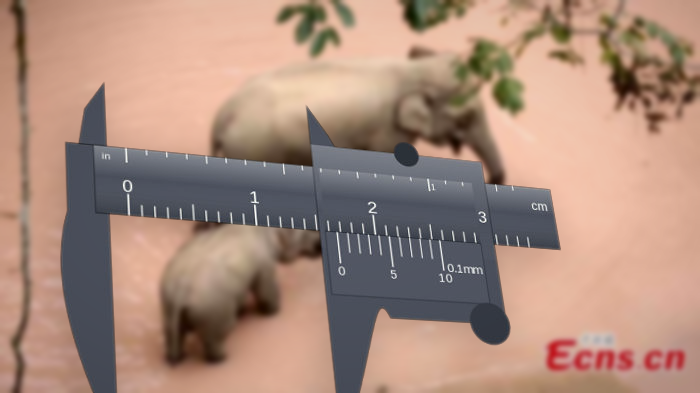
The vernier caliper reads 16.7 mm
